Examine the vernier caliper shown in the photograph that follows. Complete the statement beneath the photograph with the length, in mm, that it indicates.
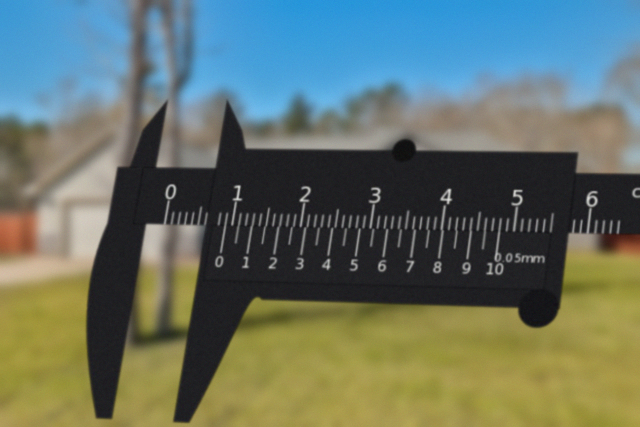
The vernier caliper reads 9.0 mm
